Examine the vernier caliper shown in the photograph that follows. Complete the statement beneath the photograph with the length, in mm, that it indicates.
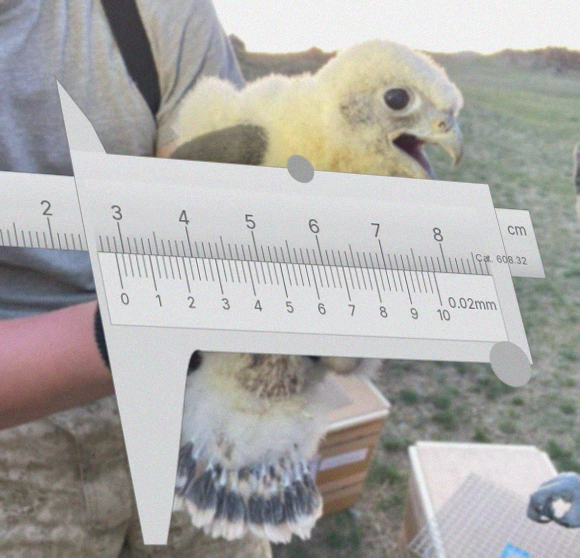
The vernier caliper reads 28.8 mm
